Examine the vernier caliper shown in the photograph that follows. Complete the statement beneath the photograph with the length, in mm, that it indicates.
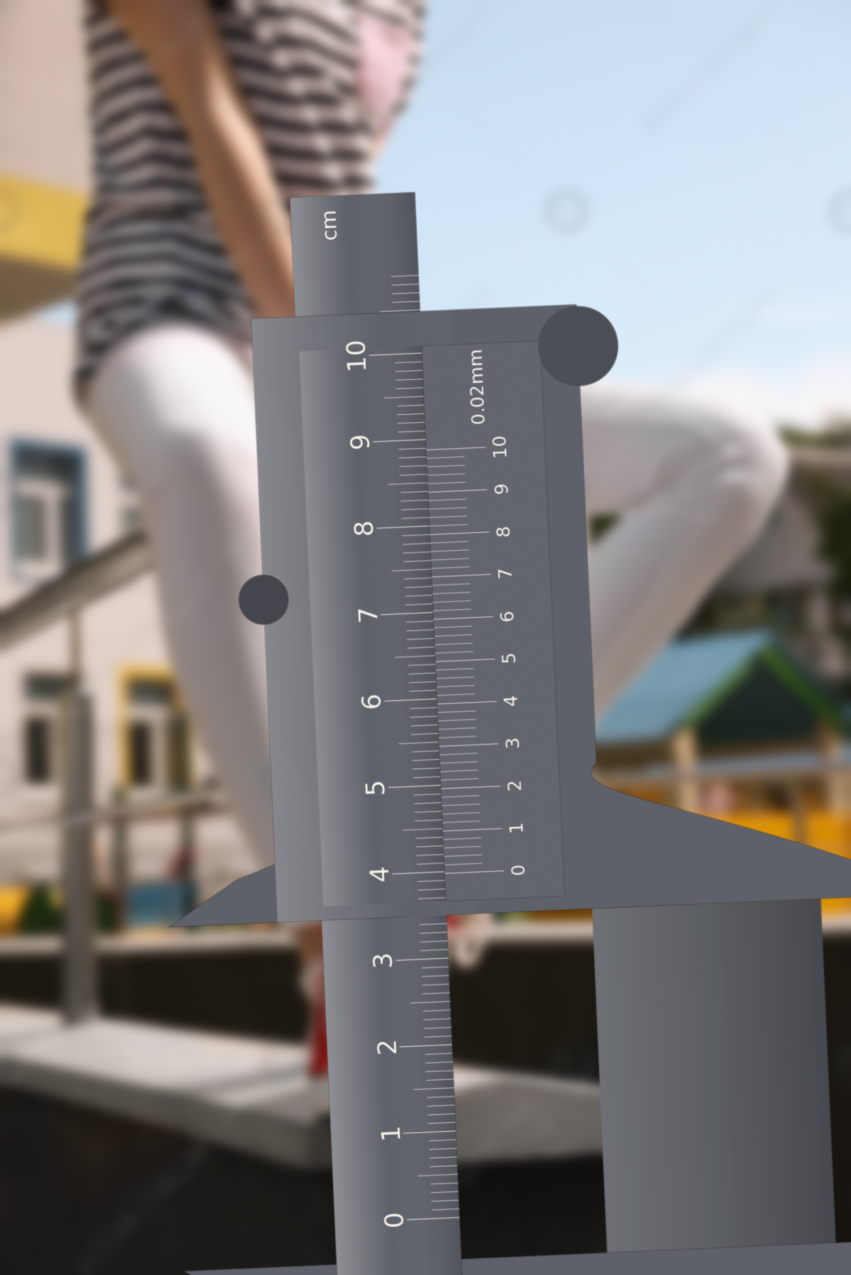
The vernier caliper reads 39.8 mm
